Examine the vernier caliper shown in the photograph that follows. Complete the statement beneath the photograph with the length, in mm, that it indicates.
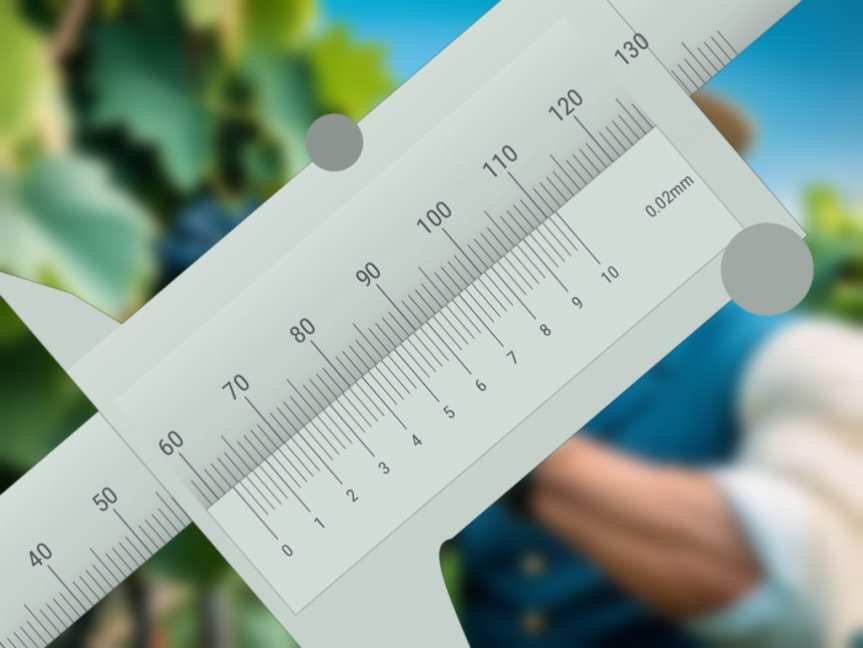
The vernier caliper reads 62.2 mm
